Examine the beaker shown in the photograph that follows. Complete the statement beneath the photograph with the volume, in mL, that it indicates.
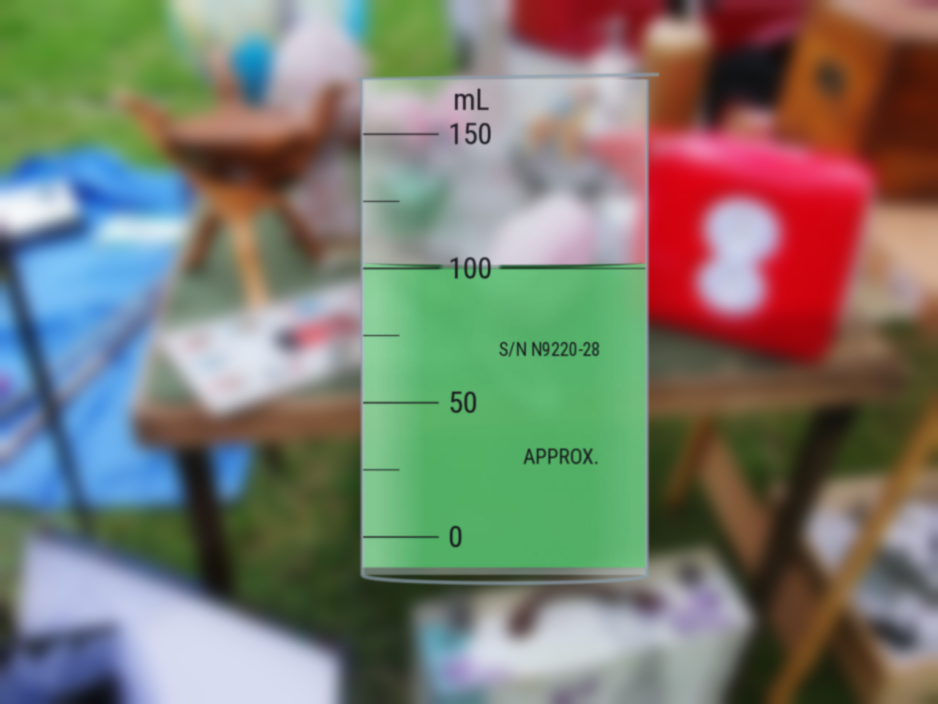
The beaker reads 100 mL
